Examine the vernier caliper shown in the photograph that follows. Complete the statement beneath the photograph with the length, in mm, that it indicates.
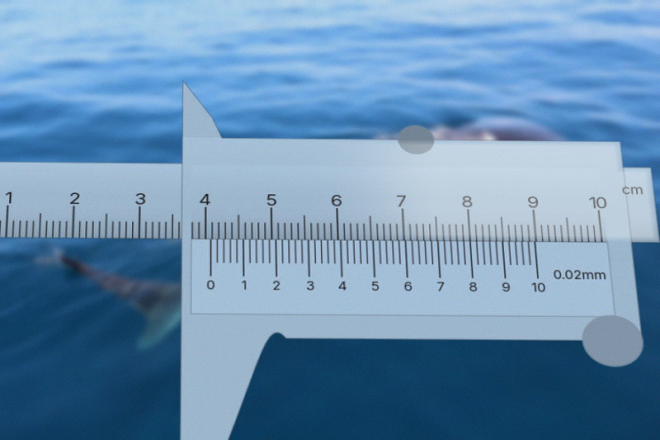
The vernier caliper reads 40.8 mm
